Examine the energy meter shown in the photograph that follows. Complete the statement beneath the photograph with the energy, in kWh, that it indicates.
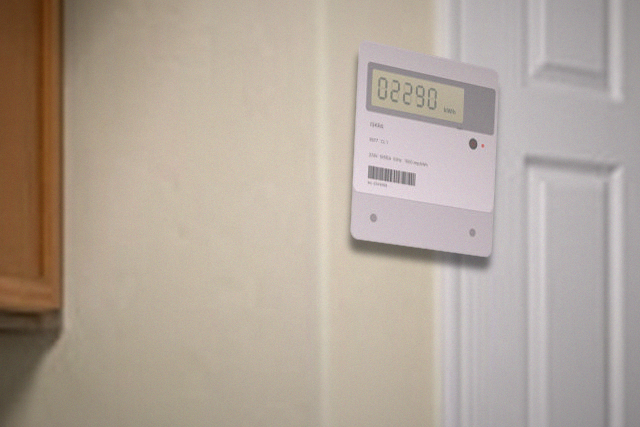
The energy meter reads 2290 kWh
